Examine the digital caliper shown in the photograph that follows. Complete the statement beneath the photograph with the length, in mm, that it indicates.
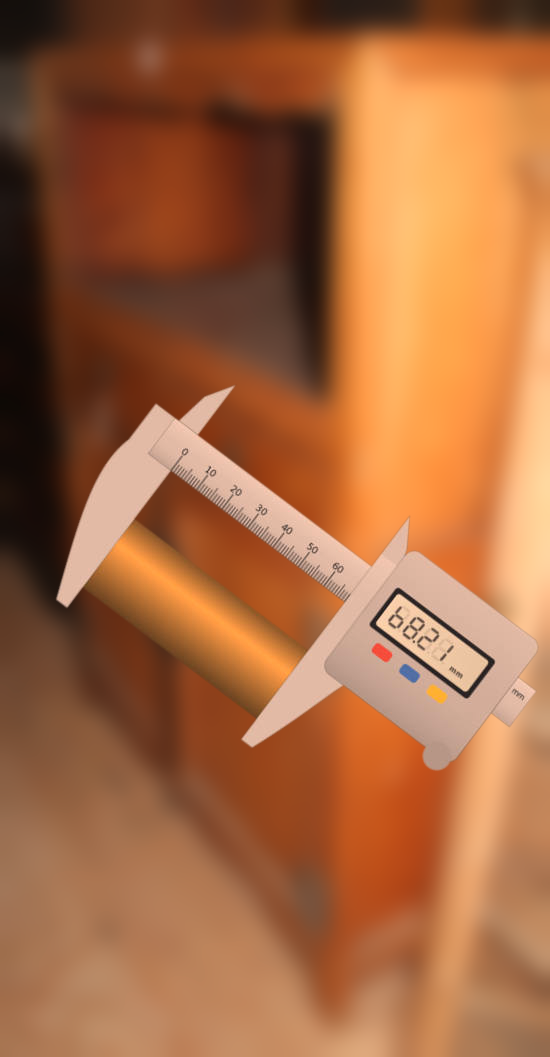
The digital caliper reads 68.21 mm
